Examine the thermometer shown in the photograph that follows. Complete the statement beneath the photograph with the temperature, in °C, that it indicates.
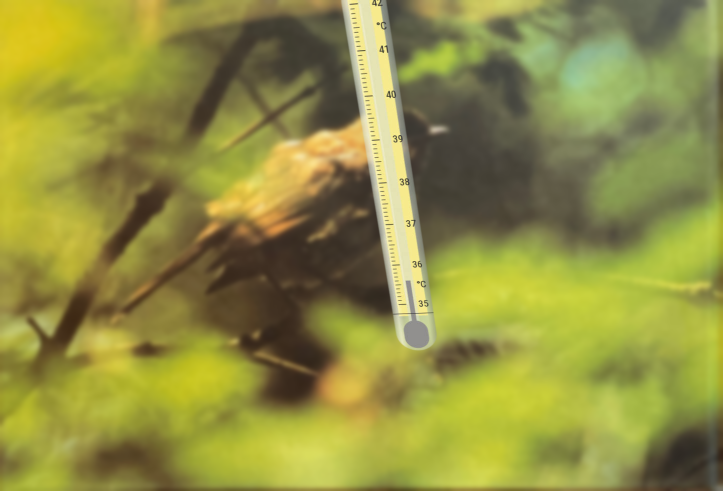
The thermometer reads 35.6 °C
